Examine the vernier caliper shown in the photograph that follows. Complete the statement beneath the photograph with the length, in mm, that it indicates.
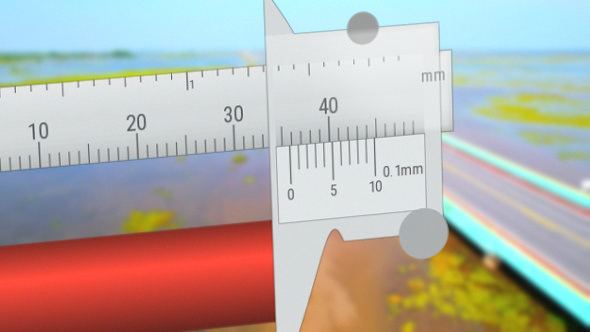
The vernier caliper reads 35.8 mm
